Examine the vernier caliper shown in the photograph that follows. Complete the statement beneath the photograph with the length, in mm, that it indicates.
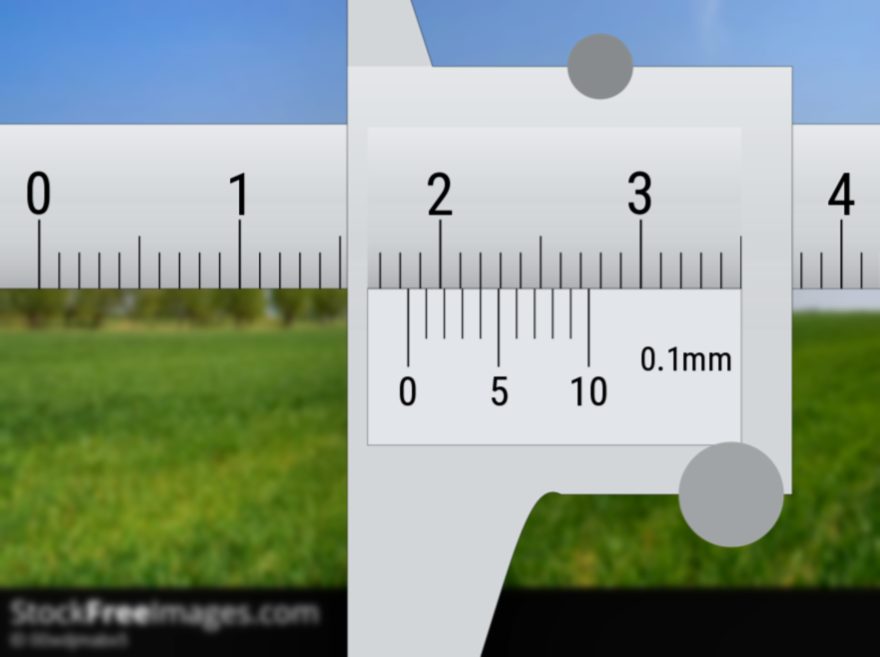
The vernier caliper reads 18.4 mm
